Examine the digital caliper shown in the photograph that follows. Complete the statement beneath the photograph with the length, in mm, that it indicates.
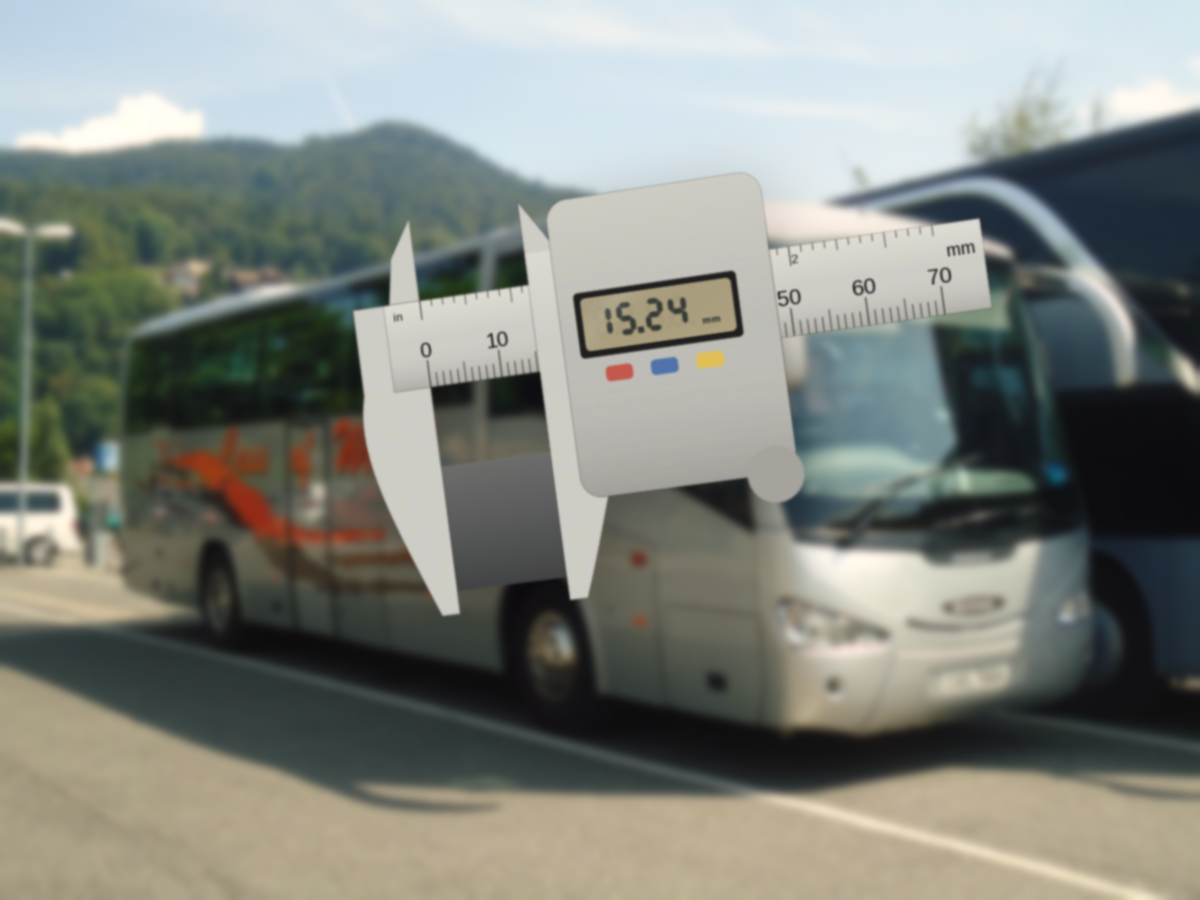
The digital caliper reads 15.24 mm
